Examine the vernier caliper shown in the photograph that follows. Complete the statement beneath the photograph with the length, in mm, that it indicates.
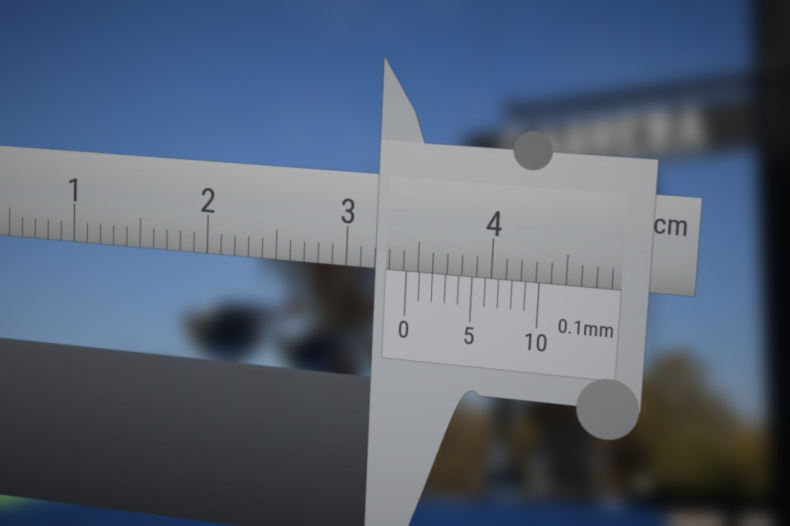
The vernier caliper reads 34.2 mm
